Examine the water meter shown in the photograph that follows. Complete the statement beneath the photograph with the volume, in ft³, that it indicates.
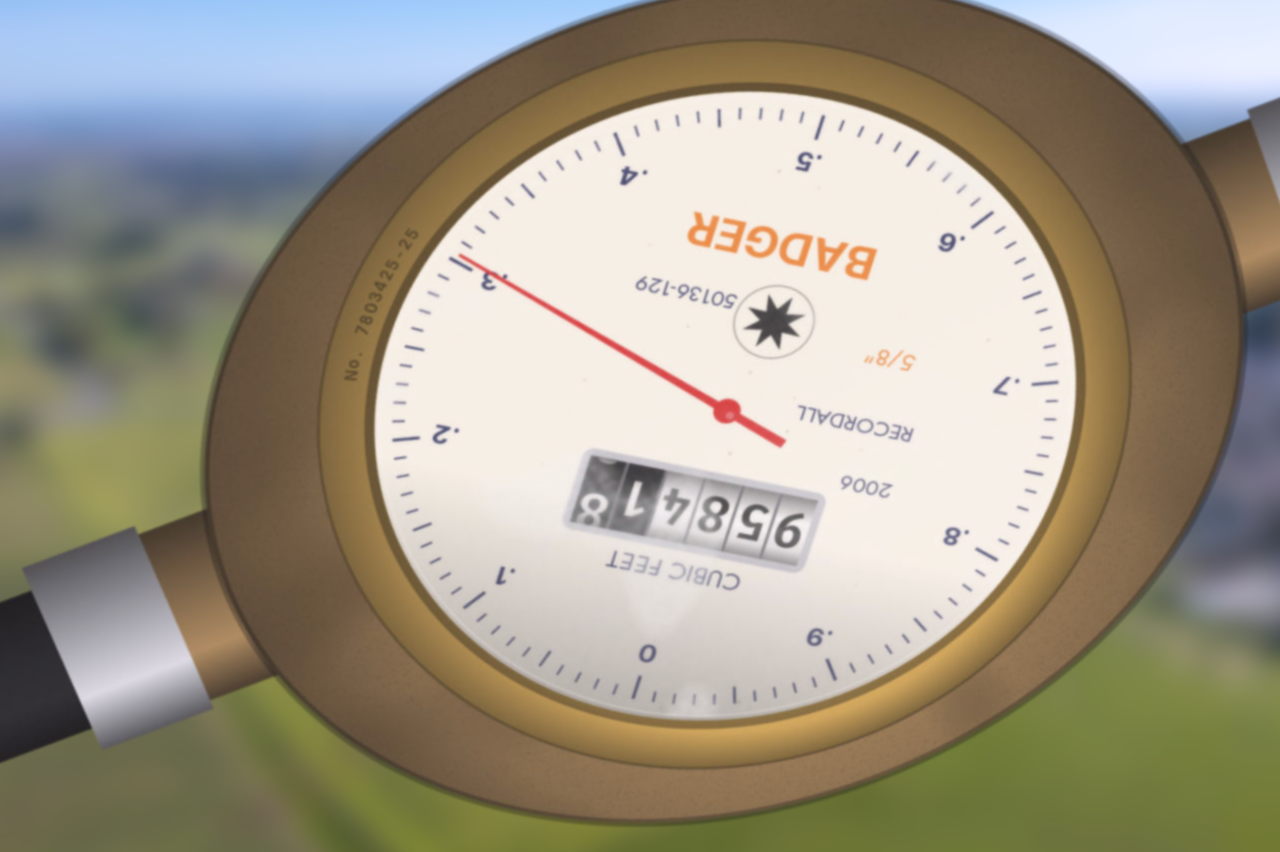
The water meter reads 958418.30 ft³
